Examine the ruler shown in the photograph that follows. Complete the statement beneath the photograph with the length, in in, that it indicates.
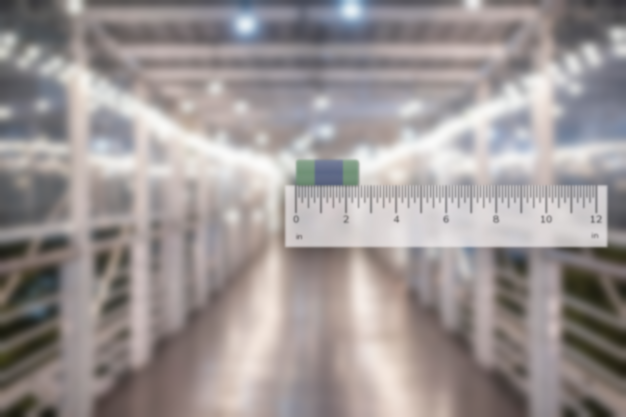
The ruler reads 2.5 in
